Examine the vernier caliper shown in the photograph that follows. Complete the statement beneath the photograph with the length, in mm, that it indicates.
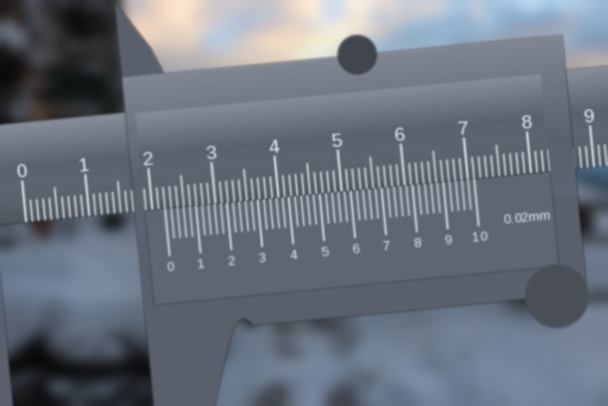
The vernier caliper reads 22.0 mm
